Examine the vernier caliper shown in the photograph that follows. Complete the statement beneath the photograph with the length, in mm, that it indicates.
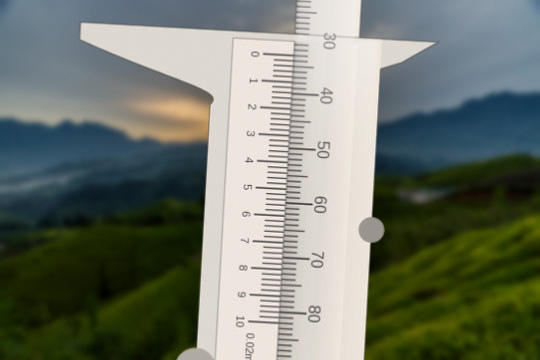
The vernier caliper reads 33.0 mm
